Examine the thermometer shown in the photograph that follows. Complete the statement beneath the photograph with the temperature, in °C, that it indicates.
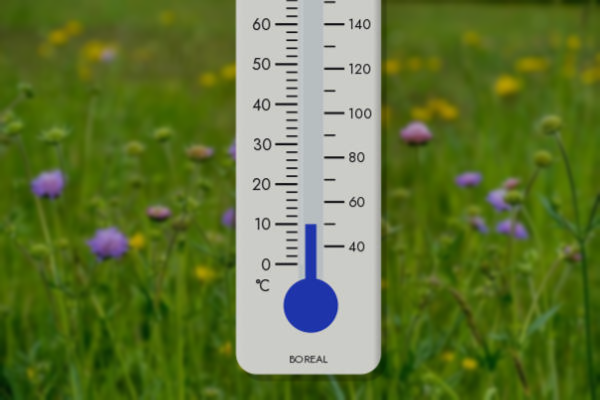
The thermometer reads 10 °C
